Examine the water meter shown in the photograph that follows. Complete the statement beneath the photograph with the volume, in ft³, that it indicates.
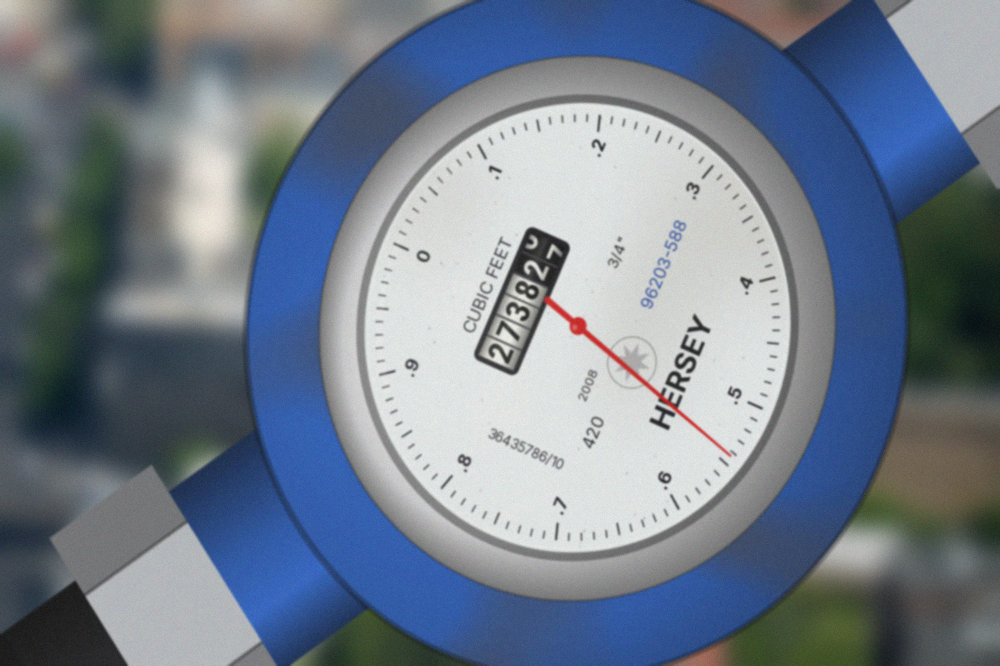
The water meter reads 273826.54 ft³
